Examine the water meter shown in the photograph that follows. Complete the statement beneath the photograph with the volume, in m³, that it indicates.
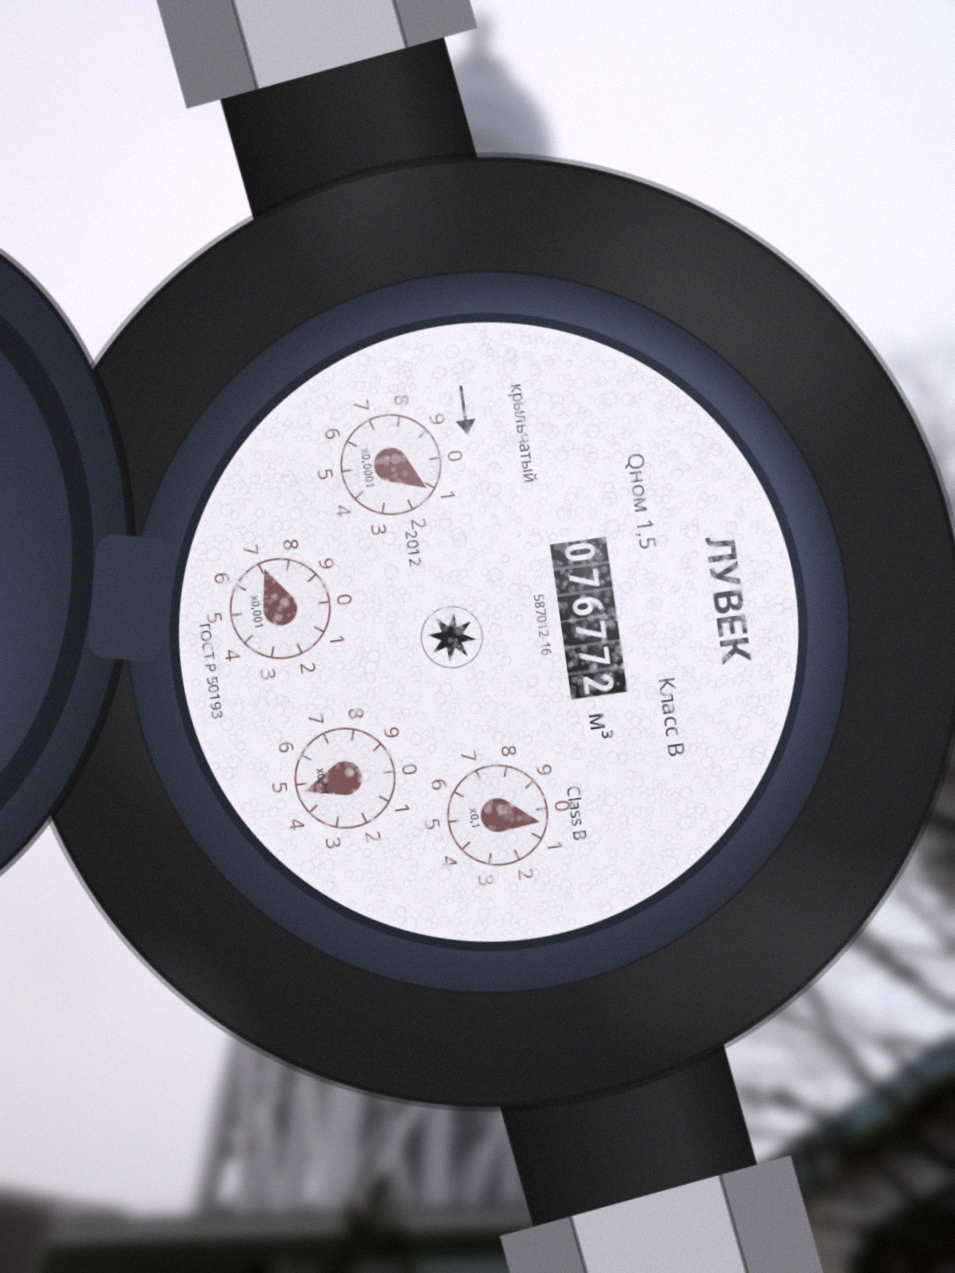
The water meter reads 76772.0471 m³
